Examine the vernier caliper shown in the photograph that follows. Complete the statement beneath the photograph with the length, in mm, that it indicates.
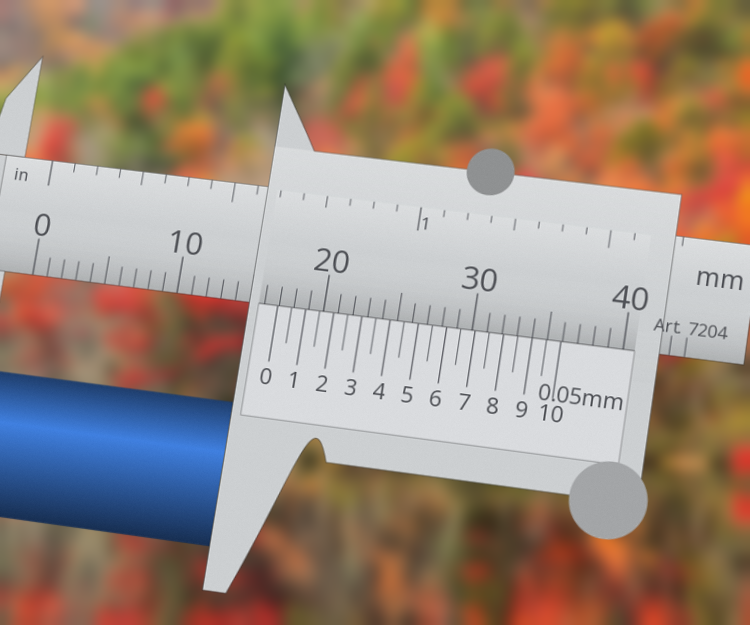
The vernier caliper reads 16.9 mm
